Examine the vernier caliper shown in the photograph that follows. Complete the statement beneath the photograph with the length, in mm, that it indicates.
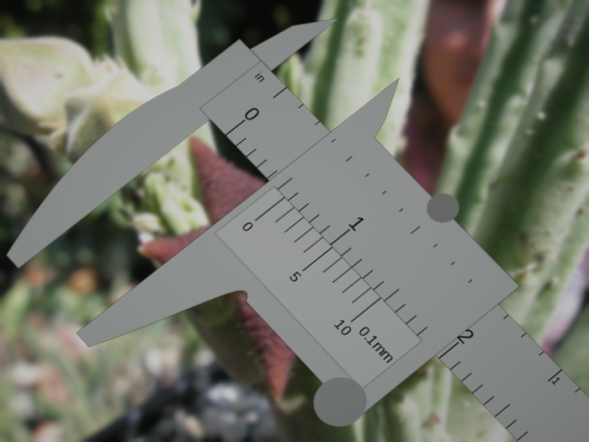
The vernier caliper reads 5.7 mm
